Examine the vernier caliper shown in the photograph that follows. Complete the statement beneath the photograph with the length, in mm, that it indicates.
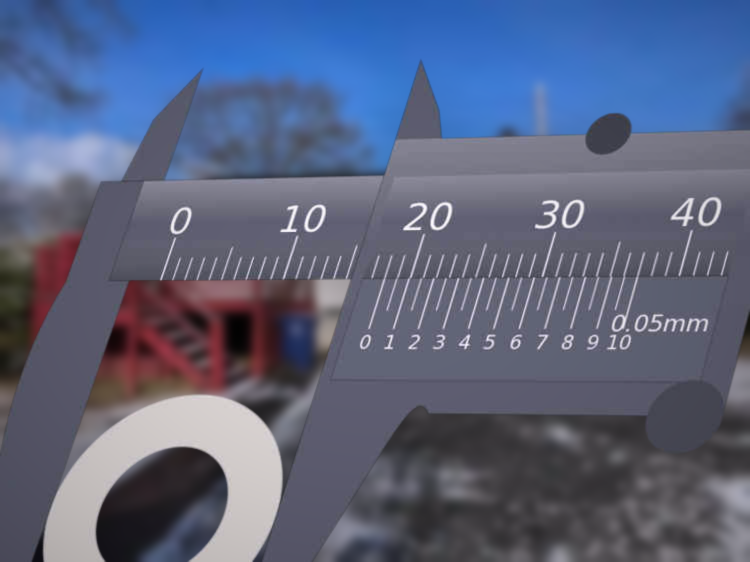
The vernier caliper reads 18.0 mm
